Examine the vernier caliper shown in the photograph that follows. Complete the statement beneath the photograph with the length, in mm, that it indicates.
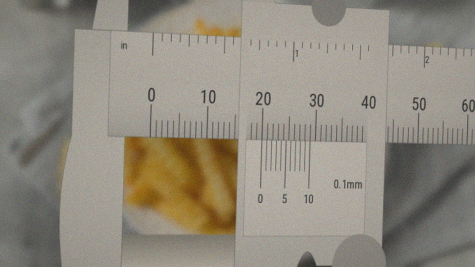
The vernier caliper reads 20.0 mm
